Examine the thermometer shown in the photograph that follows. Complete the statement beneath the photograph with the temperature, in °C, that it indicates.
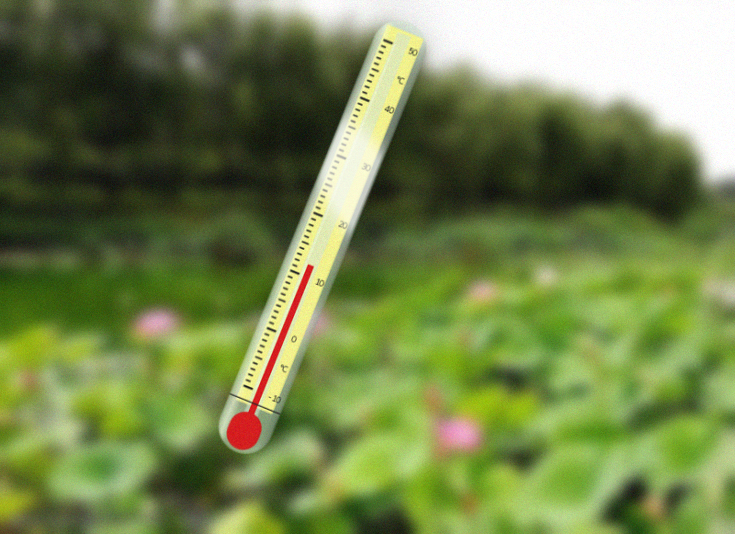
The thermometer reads 12 °C
